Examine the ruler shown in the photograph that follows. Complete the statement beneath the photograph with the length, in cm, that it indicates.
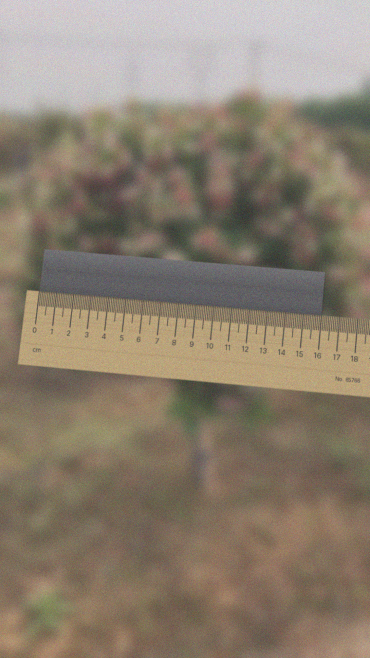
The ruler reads 16 cm
